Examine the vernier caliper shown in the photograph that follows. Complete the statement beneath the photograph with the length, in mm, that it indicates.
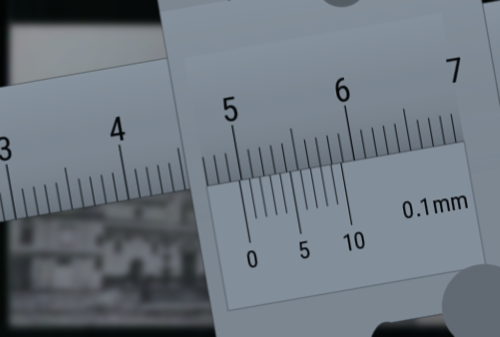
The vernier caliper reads 49.8 mm
